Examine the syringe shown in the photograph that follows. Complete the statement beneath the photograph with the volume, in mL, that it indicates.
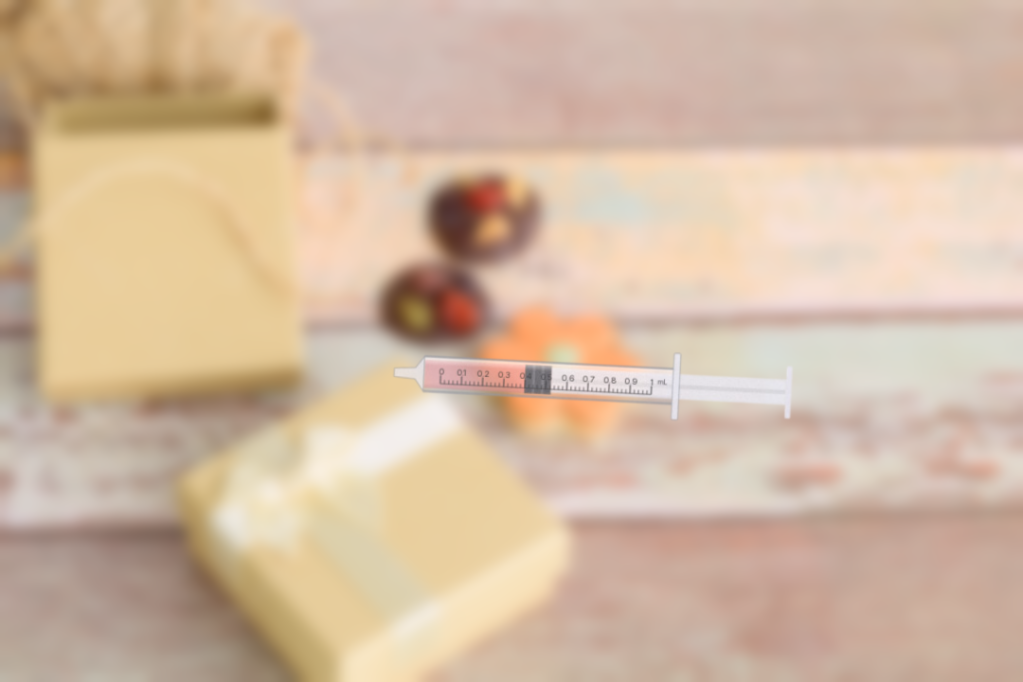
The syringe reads 0.4 mL
